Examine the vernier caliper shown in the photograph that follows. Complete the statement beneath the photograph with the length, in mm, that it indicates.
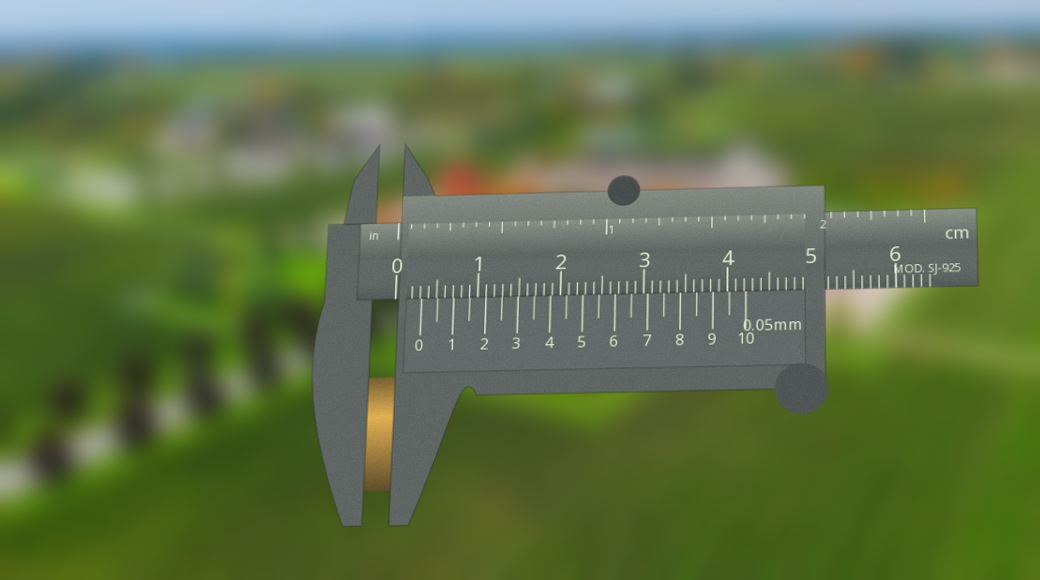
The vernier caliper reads 3.2 mm
